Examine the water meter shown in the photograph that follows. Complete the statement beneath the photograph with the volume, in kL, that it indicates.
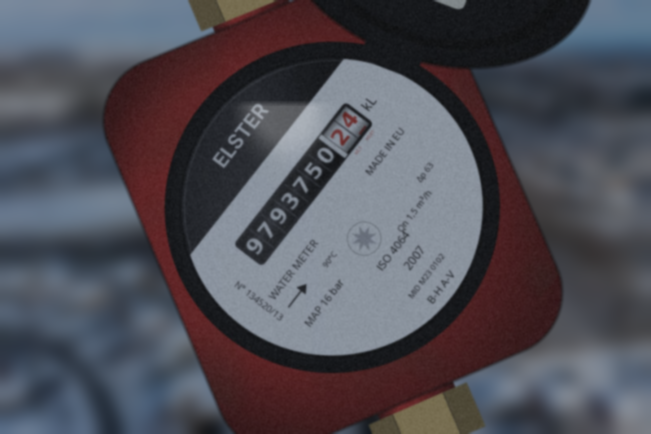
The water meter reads 9793750.24 kL
